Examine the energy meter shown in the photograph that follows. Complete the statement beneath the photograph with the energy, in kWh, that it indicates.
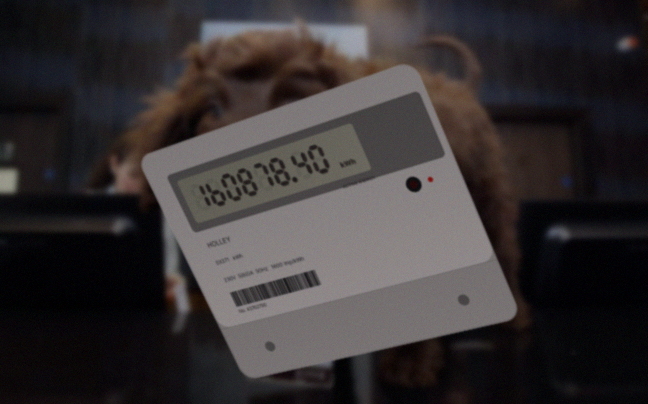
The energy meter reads 160878.40 kWh
